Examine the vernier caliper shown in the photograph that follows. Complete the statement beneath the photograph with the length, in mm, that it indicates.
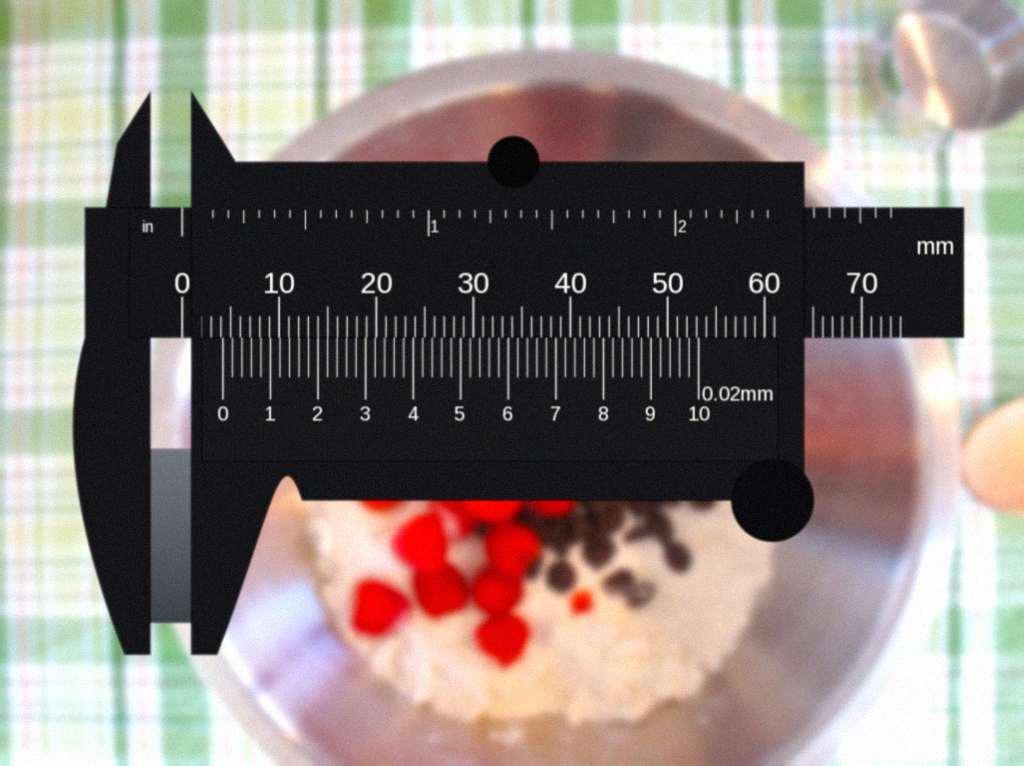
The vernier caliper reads 4.2 mm
